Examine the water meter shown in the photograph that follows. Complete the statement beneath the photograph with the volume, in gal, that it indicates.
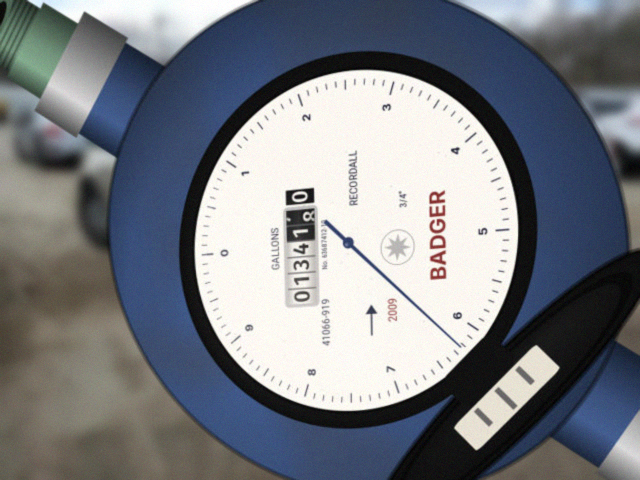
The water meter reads 134176.2 gal
